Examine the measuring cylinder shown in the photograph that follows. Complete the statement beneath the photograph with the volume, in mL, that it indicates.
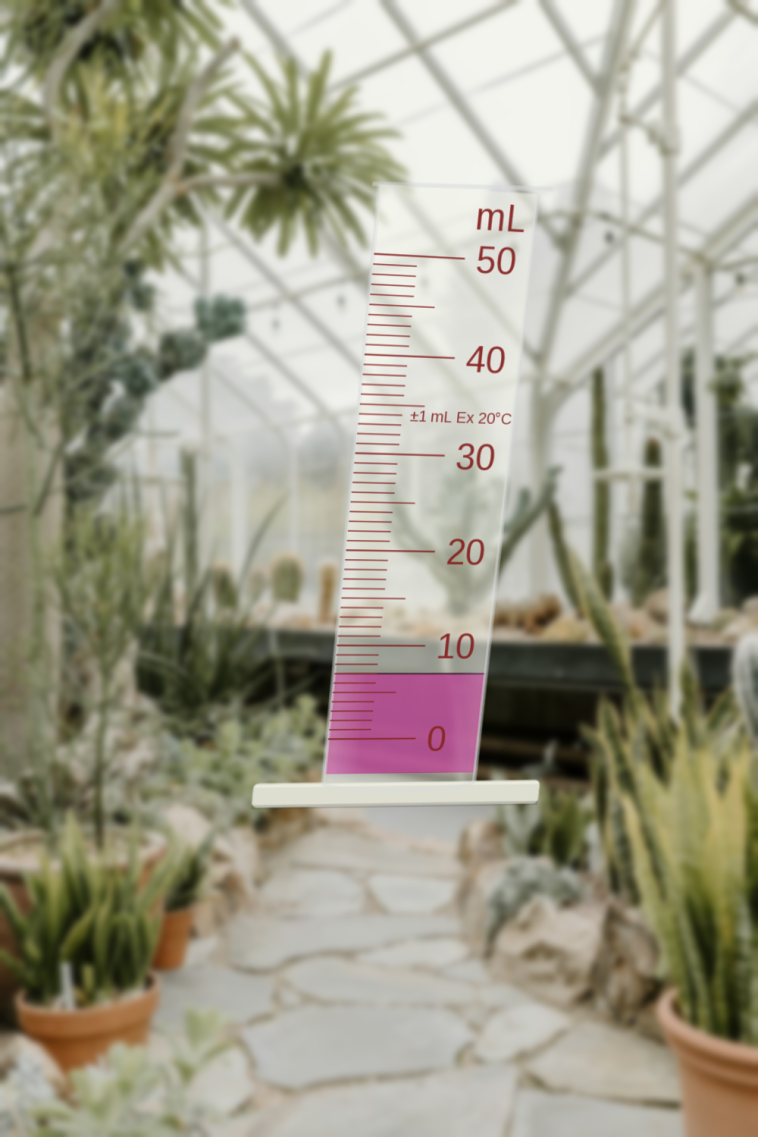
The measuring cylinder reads 7 mL
